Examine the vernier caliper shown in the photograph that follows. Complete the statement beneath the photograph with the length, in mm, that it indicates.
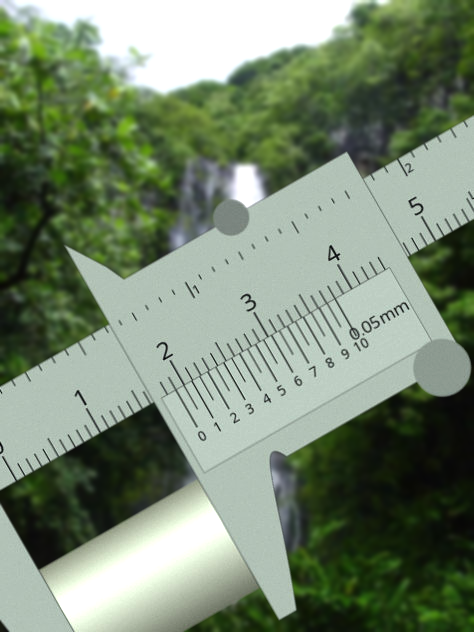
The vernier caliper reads 19.0 mm
